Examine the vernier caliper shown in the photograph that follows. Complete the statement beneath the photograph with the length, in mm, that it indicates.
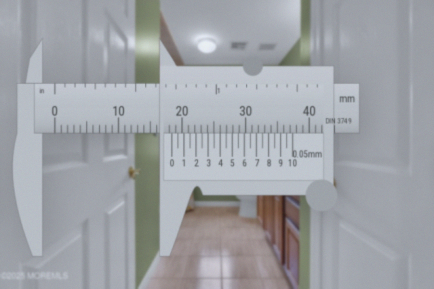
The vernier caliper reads 18.4 mm
